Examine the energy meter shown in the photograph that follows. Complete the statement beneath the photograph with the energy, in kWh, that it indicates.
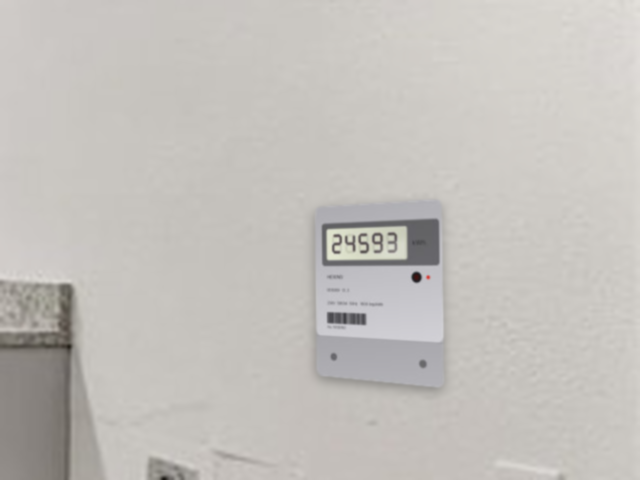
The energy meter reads 24593 kWh
